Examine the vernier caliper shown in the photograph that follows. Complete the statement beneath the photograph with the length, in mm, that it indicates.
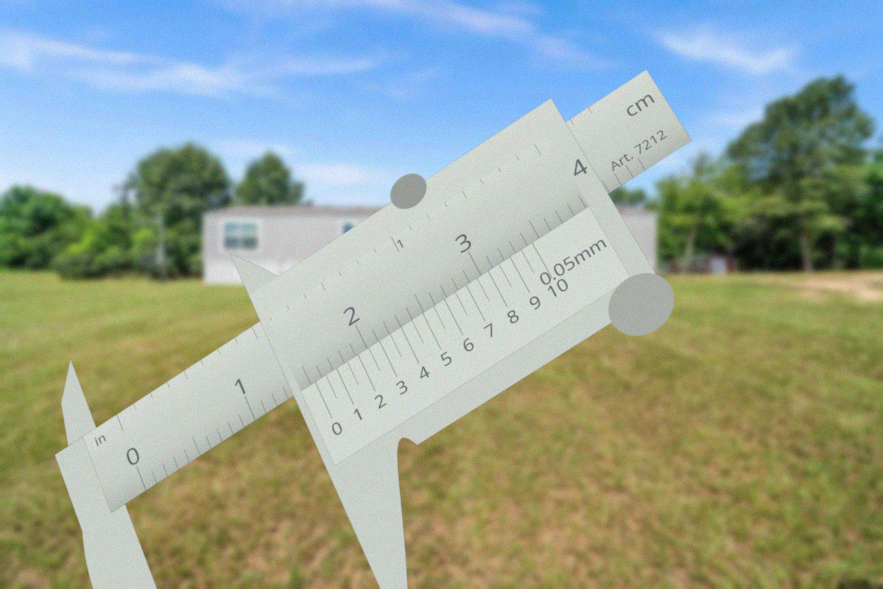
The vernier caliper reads 15.4 mm
